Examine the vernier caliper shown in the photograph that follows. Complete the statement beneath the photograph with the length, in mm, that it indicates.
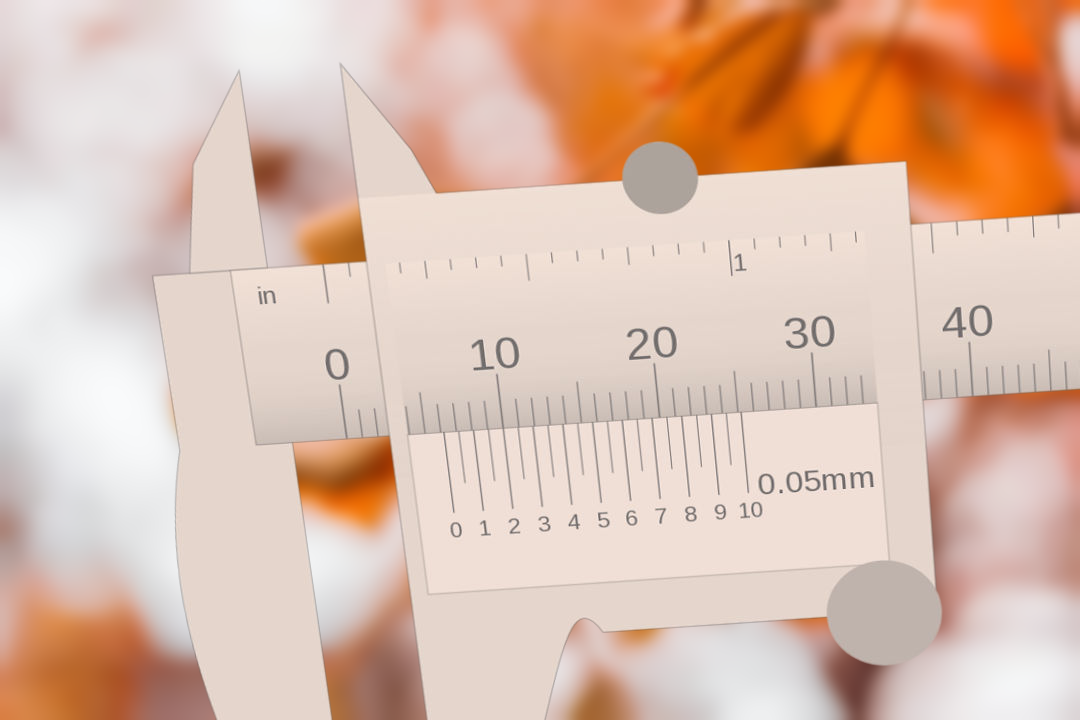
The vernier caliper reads 6.2 mm
